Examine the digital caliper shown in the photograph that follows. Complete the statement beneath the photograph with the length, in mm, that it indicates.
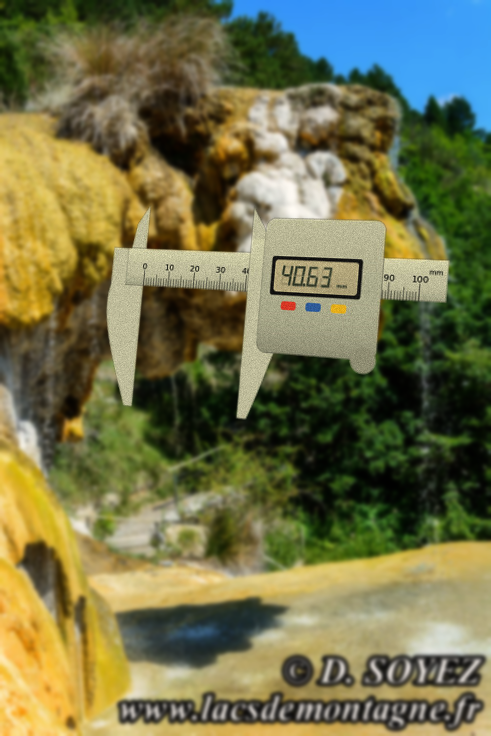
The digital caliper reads 40.63 mm
